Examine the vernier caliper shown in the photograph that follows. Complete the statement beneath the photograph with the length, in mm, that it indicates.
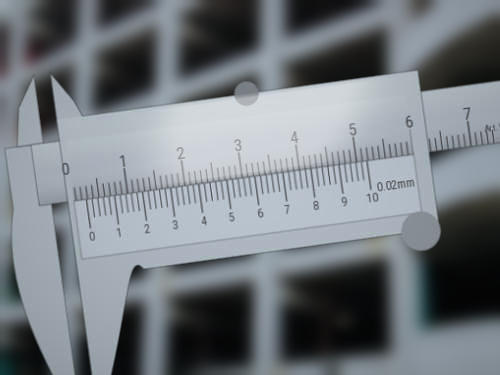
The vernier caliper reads 2.8 mm
